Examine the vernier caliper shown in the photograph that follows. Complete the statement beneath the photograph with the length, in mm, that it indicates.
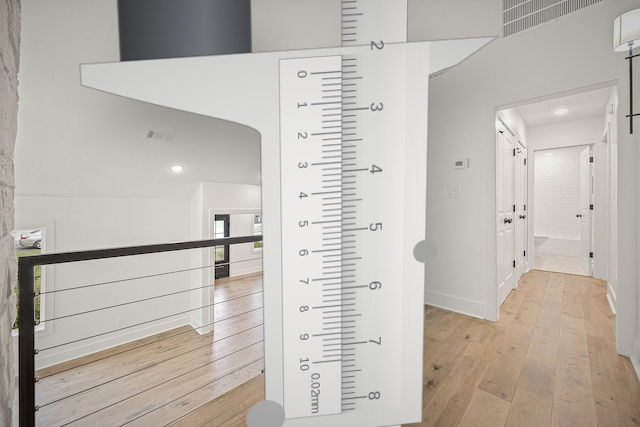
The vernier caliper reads 23.8 mm
